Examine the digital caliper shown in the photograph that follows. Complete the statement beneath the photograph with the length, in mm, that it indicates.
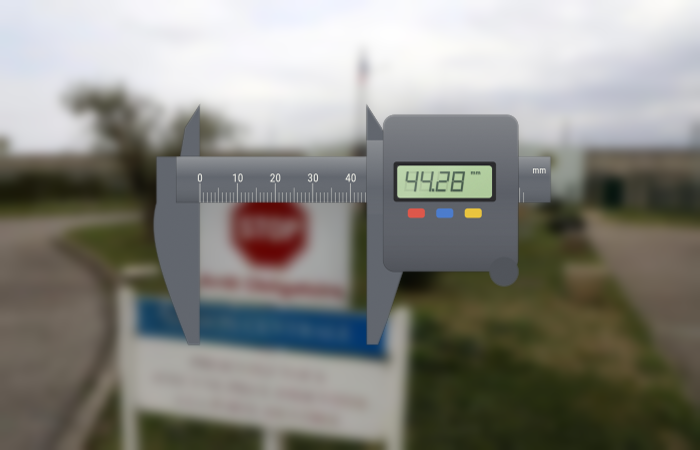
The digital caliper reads 44.28 mm
